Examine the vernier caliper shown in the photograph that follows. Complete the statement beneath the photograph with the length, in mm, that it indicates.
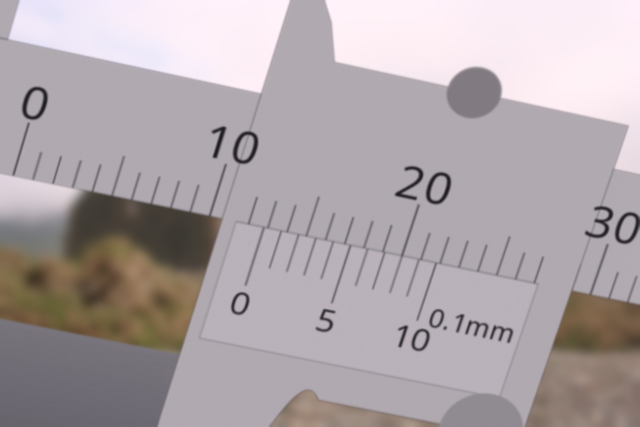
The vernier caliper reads 12.8 mm
